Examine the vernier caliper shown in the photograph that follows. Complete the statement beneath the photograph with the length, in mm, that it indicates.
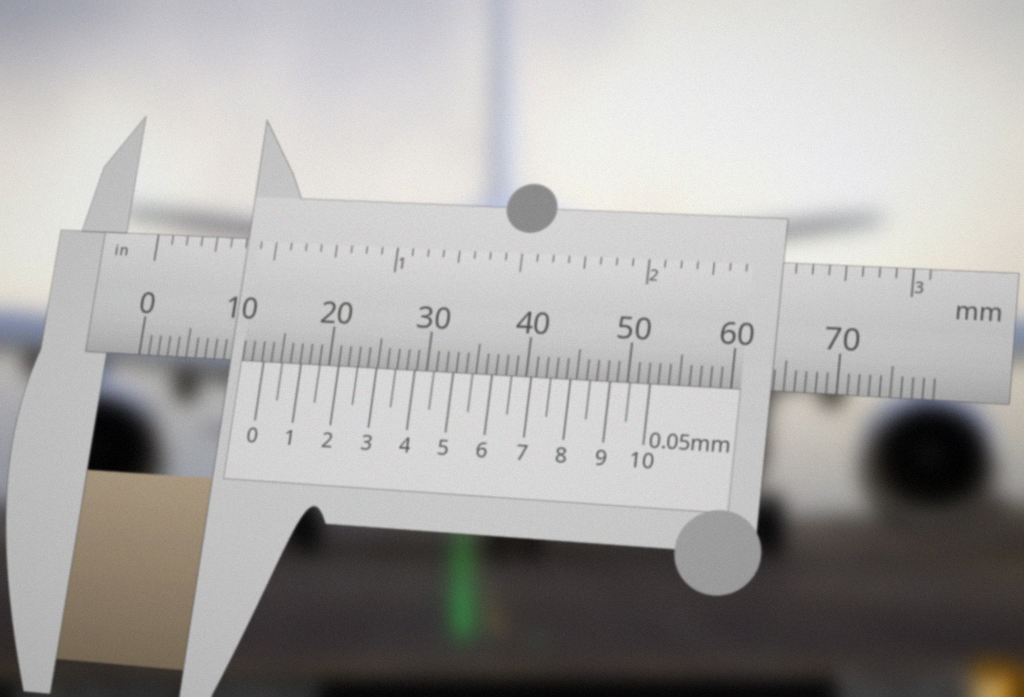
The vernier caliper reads 13.2 mm
